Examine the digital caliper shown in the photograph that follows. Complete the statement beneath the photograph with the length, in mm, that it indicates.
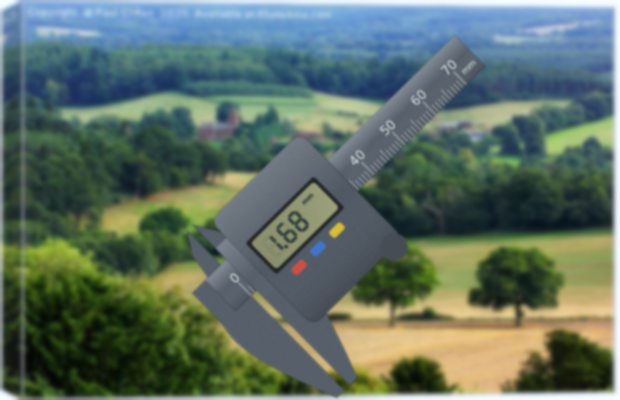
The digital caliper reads 1.68 mm
